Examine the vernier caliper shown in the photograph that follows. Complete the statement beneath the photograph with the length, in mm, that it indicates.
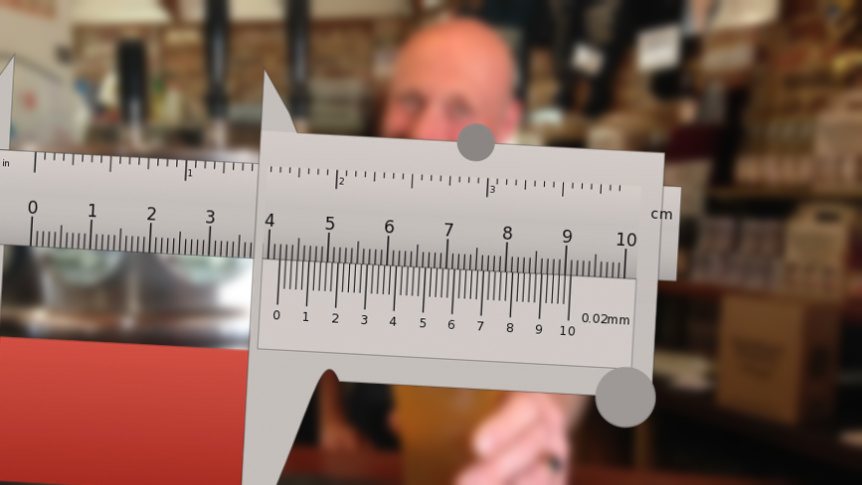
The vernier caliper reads 42.0 mm
